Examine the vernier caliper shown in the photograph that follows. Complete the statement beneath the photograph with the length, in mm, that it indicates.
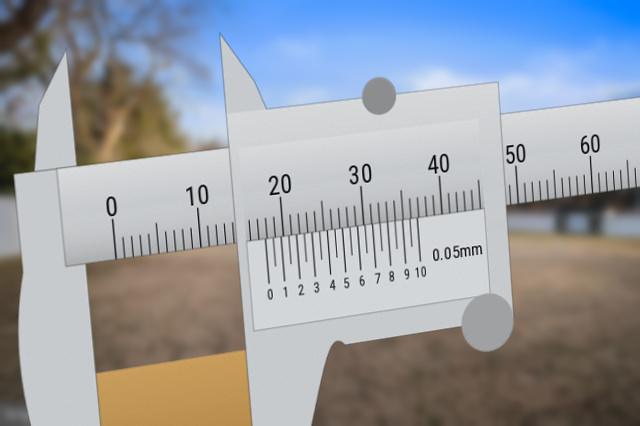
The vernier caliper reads 17.8 mm
